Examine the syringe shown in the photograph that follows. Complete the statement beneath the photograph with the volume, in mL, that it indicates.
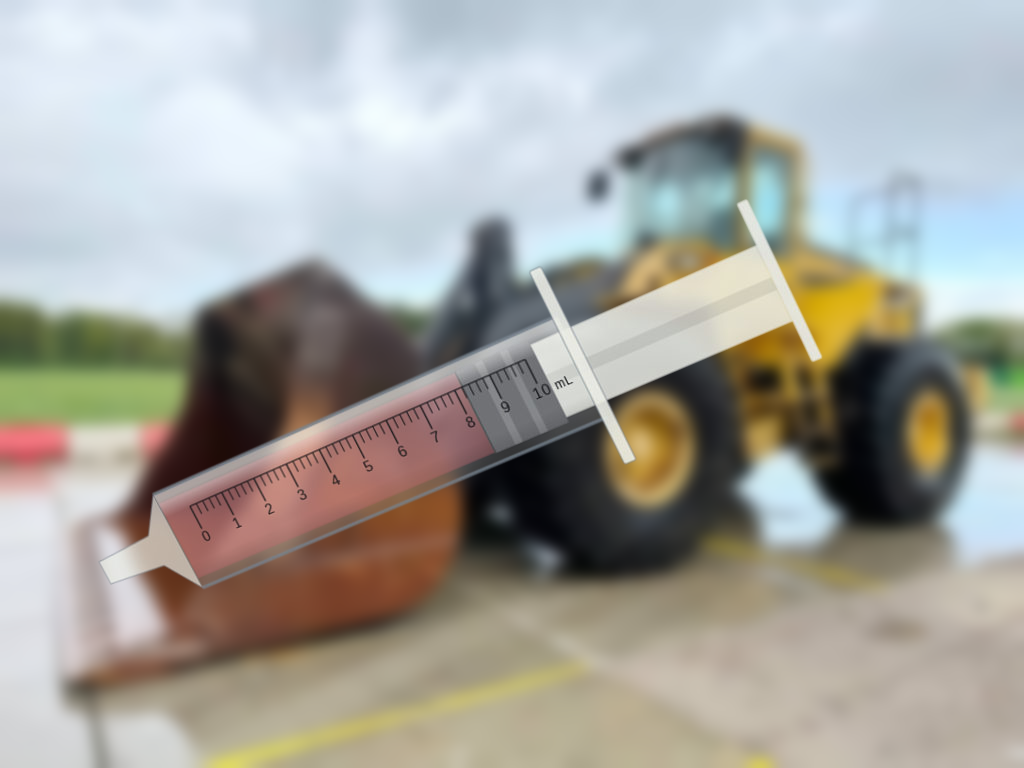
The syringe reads 8.2 mL
